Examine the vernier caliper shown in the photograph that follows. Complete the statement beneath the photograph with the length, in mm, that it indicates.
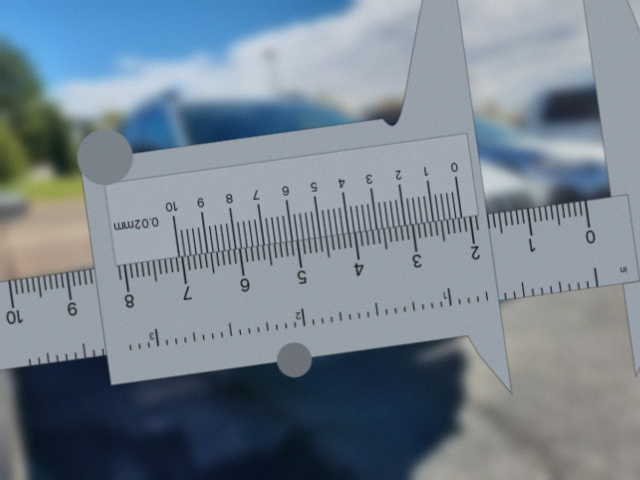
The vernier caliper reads 21.5 mm
